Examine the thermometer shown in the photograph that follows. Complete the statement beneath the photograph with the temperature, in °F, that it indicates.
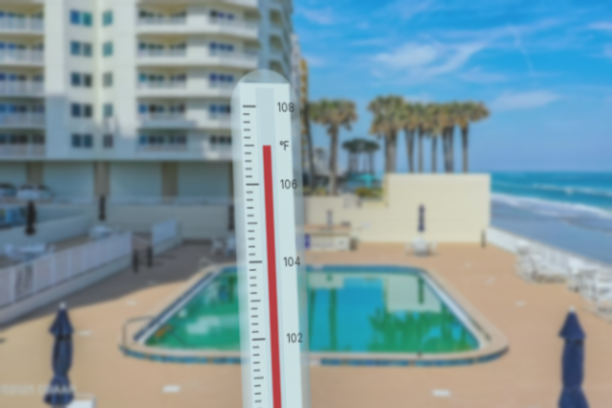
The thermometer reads 107 °F
